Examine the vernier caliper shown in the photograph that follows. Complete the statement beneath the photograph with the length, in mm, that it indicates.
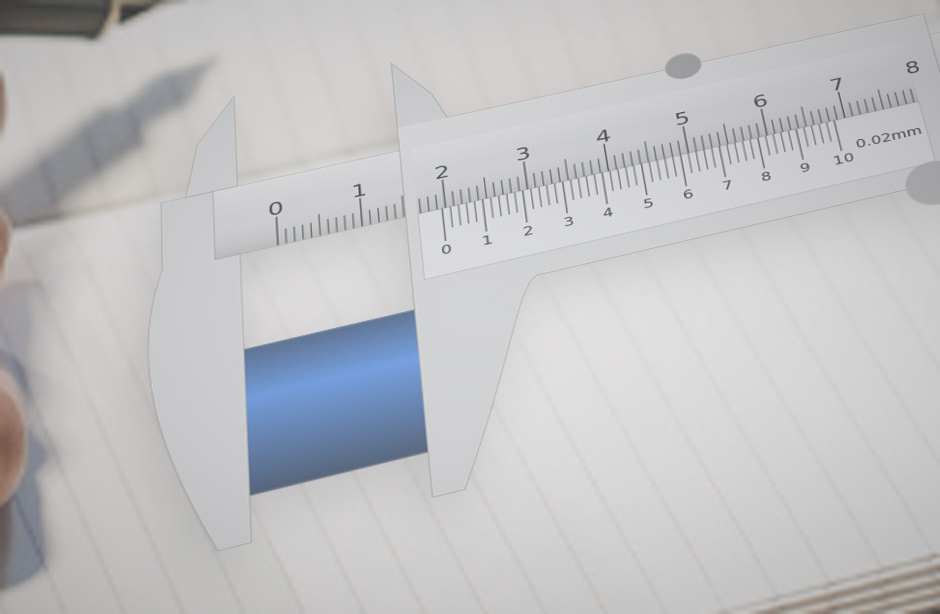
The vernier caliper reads 19.6 mm
